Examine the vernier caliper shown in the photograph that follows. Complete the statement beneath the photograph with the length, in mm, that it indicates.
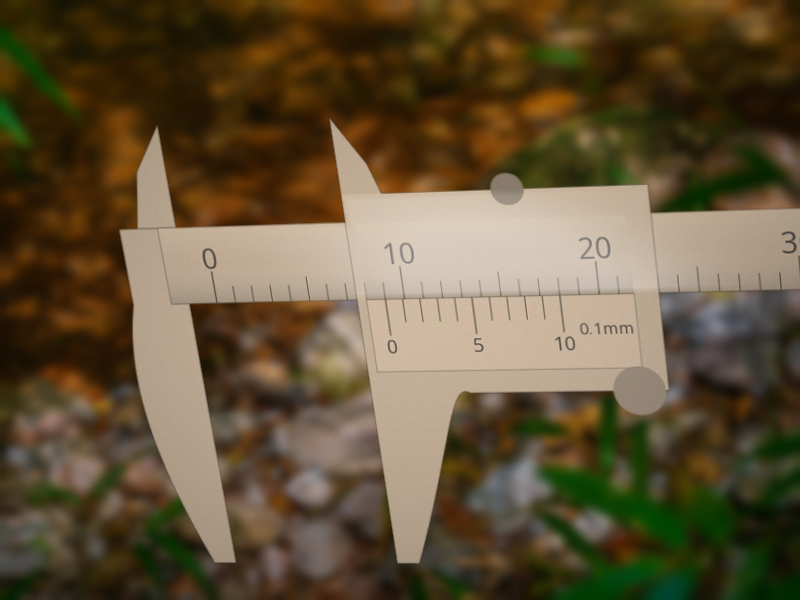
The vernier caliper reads 9.0 mm
